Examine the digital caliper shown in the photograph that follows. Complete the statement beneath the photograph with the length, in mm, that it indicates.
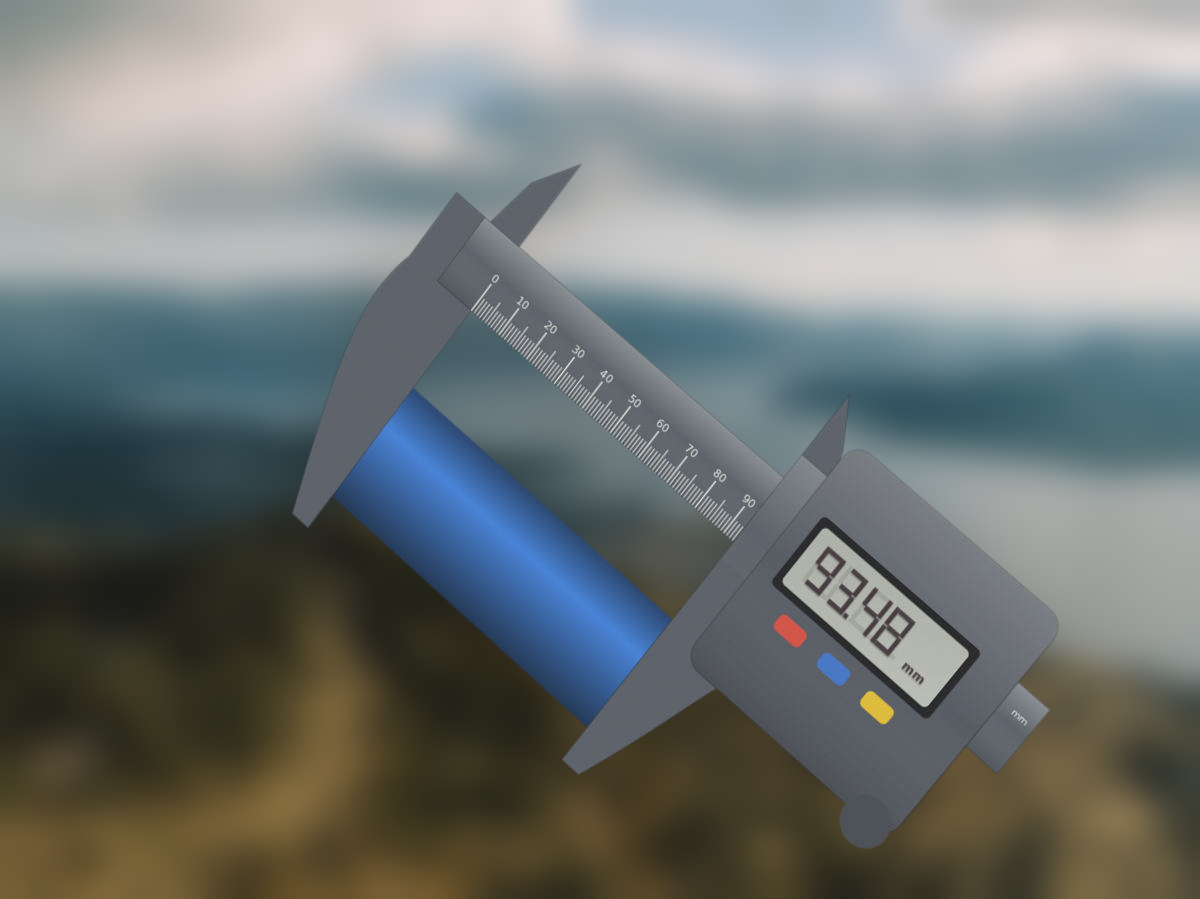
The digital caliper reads 93.48 mm
